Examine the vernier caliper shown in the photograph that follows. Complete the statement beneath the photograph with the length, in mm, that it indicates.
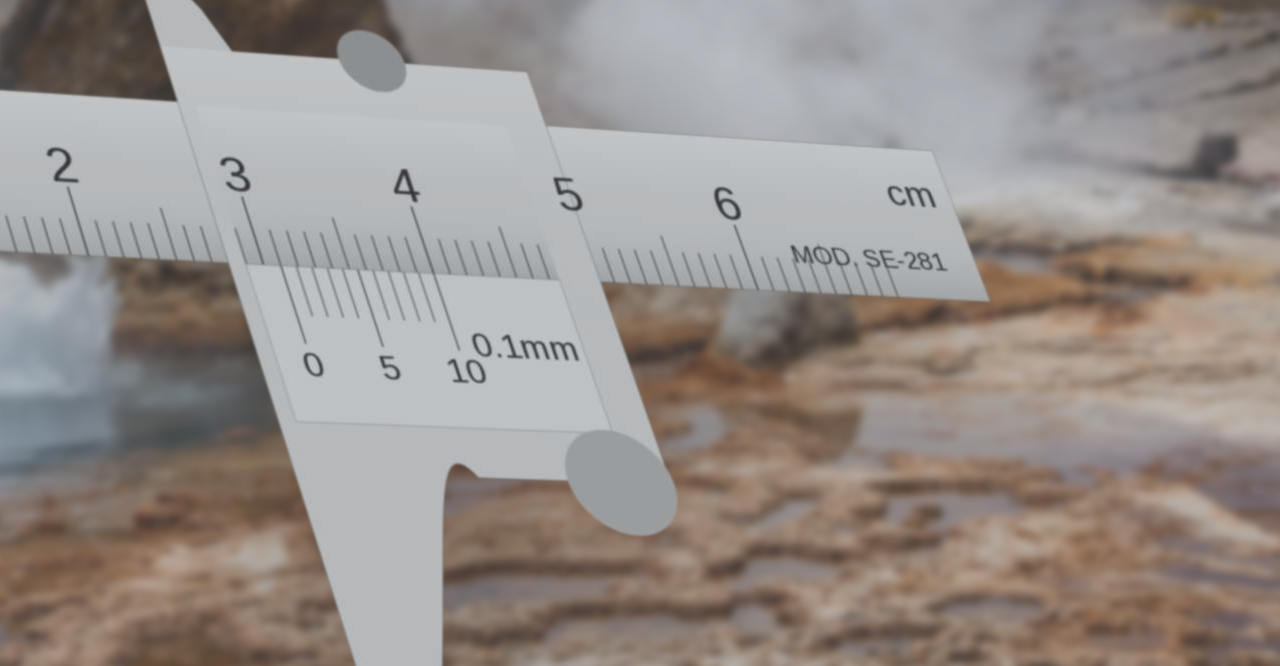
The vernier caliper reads 31.0 mm
